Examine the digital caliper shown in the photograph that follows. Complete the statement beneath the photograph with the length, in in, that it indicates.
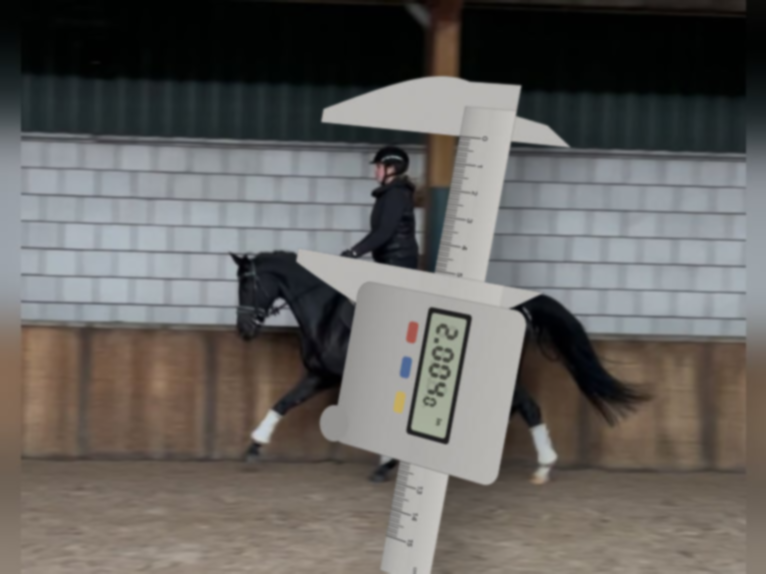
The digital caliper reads 2.0040 in
